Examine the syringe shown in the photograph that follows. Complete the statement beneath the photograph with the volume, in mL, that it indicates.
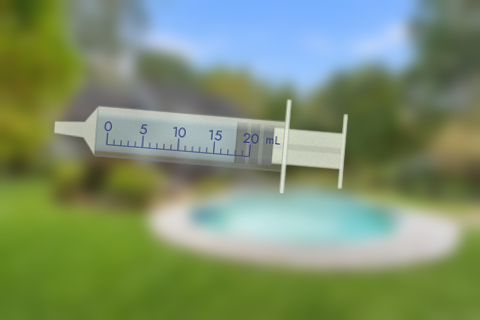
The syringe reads 18 mL
